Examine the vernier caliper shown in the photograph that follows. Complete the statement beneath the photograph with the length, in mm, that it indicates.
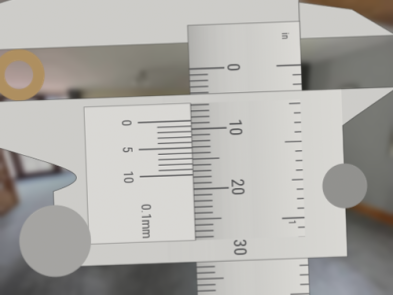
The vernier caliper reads 8.6 mm
